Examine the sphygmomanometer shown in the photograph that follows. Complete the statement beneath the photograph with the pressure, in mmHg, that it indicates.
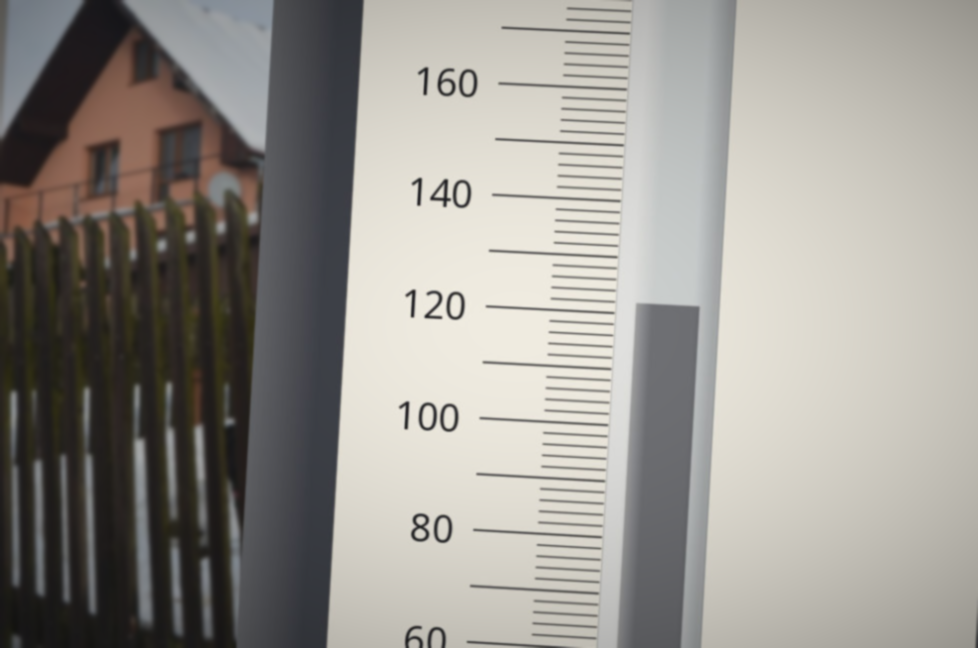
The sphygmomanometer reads 122 mmHg
